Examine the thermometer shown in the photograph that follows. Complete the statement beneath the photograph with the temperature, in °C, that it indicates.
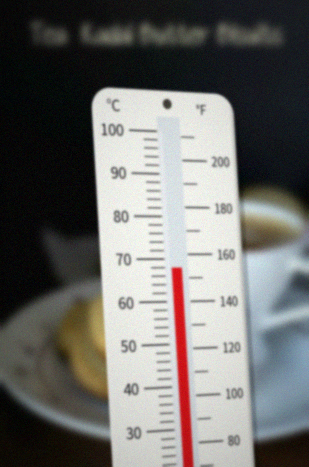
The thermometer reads 68 °C
